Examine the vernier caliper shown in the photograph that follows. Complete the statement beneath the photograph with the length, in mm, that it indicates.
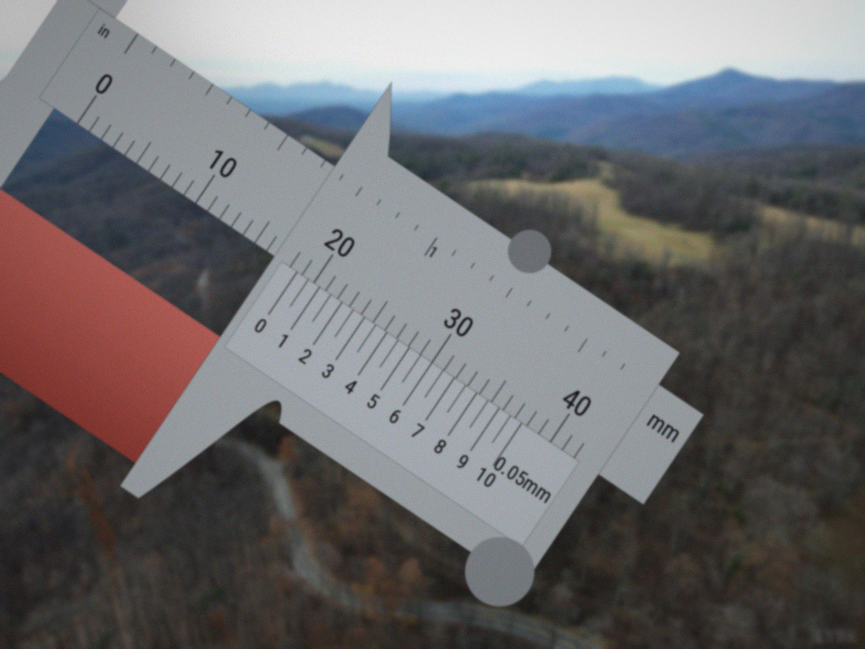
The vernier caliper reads 18.6 mm
